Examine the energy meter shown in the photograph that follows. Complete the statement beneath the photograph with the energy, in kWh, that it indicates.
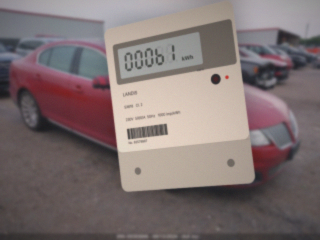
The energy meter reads 61 kWh
